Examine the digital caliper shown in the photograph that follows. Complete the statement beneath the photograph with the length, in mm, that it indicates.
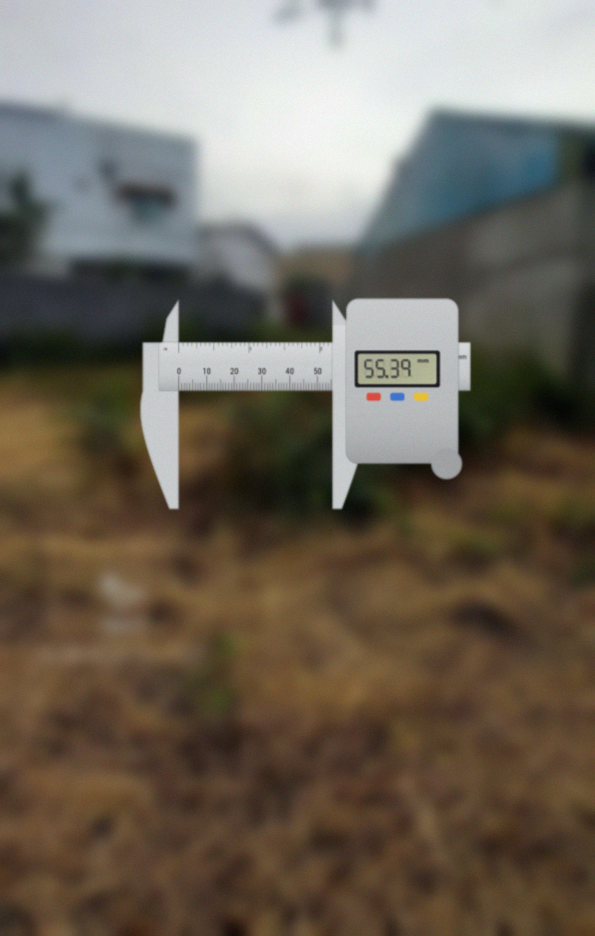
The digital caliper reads 55.39 mm
